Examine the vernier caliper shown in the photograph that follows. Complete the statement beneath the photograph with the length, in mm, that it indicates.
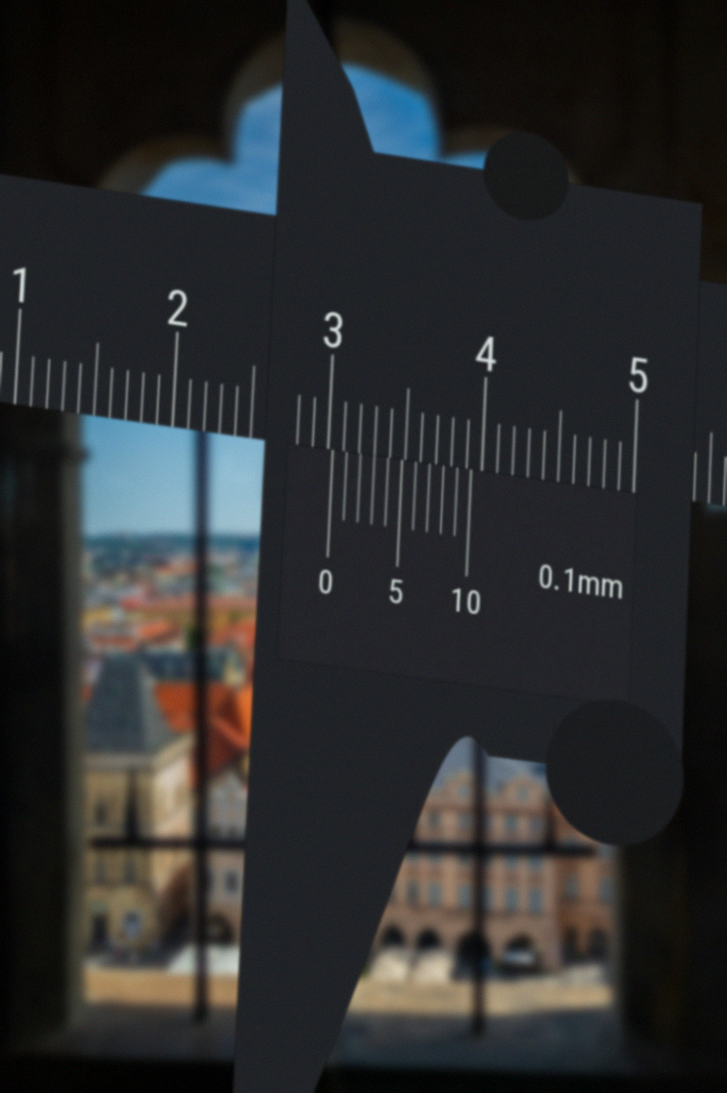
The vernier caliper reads 30.3 mm
